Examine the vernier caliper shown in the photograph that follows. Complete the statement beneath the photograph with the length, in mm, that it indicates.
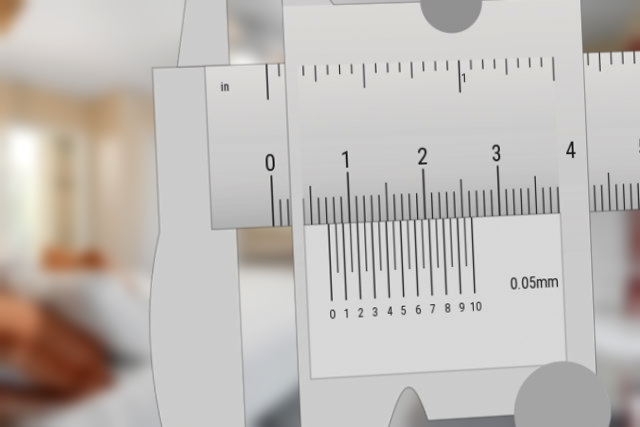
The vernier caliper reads 7.2 mm
